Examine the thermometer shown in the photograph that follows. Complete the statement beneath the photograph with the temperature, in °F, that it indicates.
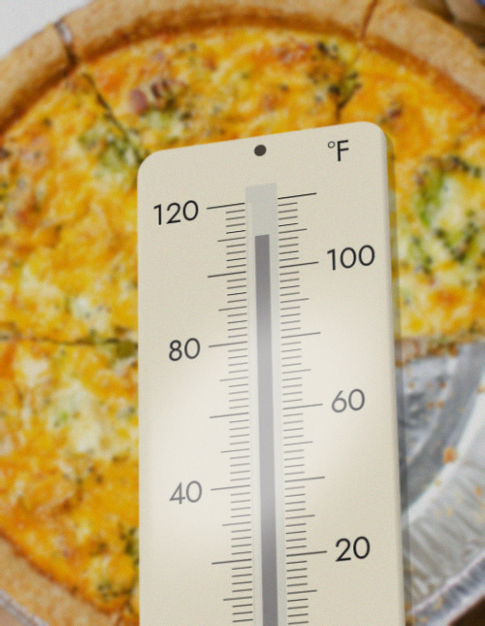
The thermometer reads 110 °F
